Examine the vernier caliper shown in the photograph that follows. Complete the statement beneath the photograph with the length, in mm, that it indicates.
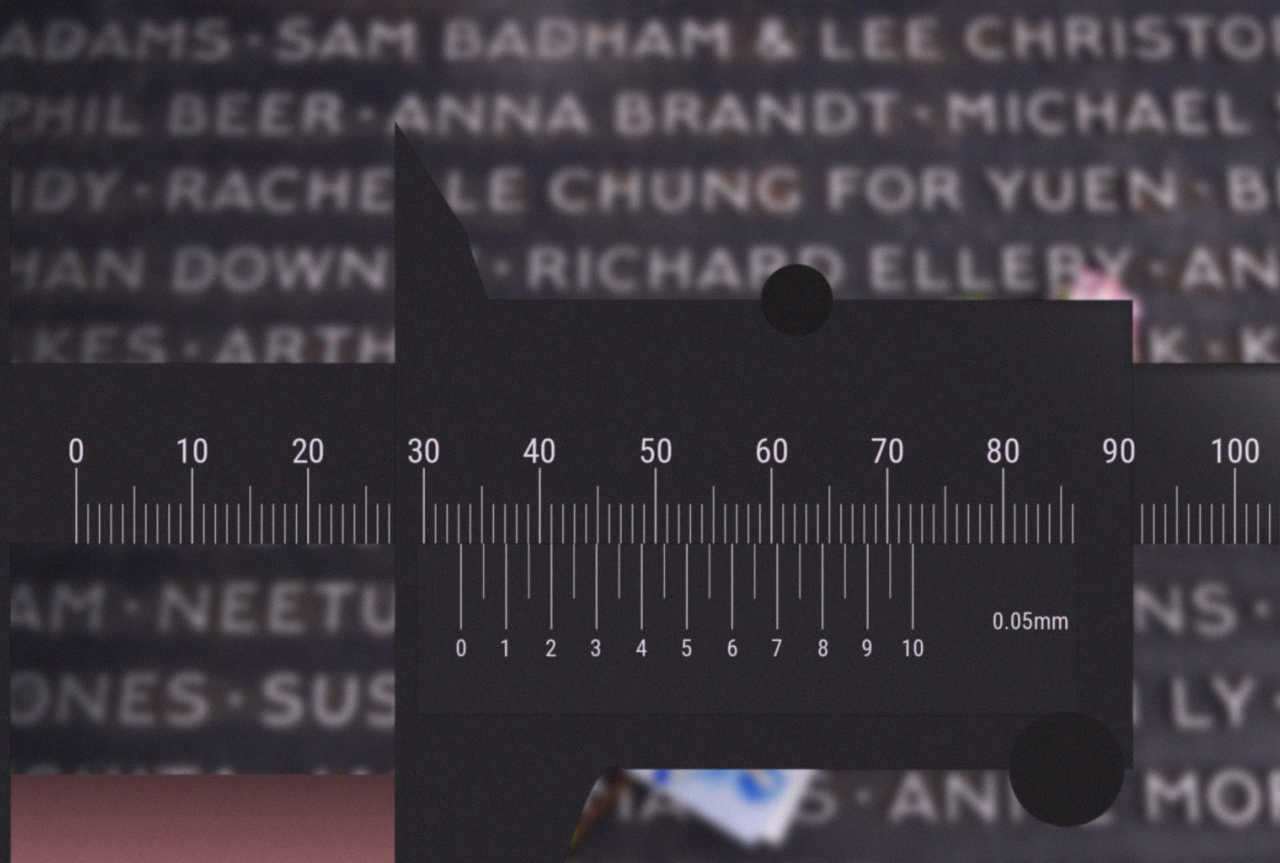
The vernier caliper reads 33.2 mm
